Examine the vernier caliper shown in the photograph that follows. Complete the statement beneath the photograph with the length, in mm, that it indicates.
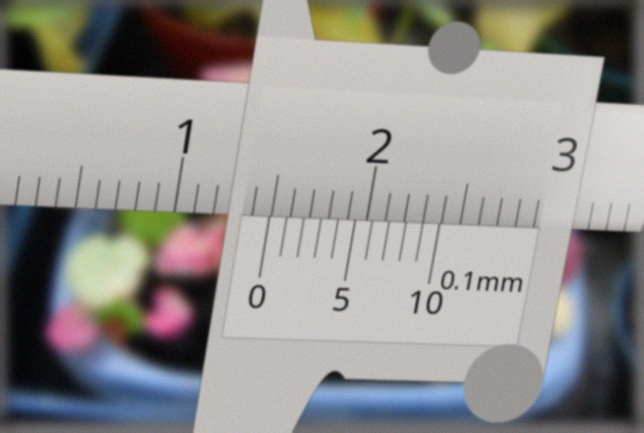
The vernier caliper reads 14.9 mm
